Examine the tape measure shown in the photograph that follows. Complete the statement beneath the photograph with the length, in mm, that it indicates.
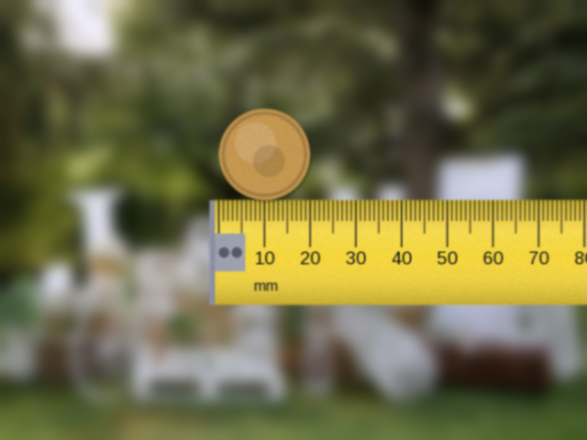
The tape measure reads 20 mm
